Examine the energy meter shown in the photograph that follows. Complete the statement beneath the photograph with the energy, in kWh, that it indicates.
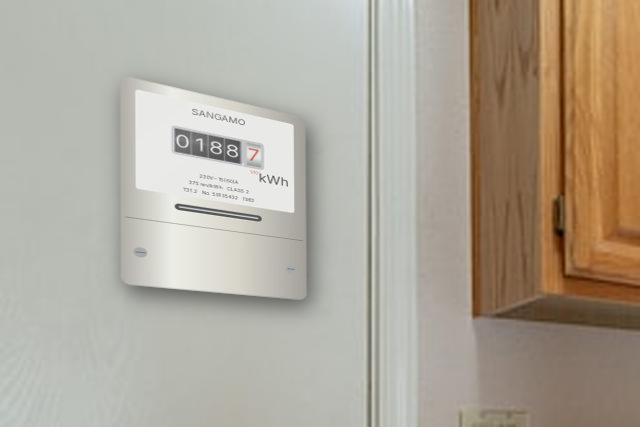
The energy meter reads 188.7 kWh
